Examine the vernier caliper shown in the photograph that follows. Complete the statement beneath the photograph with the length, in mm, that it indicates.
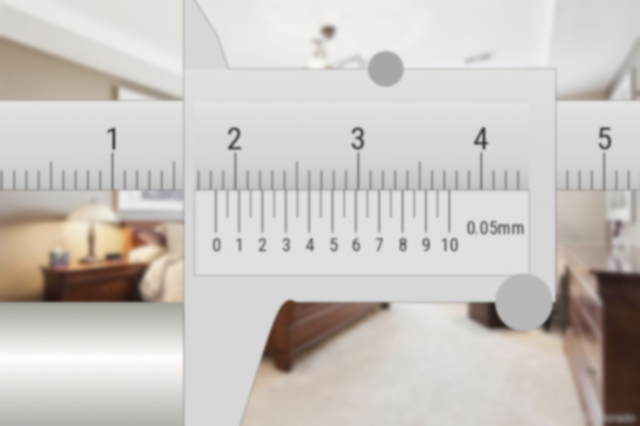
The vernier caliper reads 18.4 mm
